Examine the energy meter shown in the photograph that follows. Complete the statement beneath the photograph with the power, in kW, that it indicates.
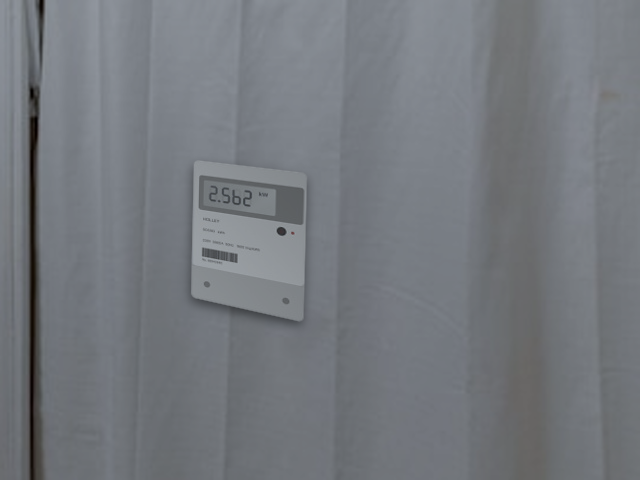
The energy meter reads 2.562 kW
